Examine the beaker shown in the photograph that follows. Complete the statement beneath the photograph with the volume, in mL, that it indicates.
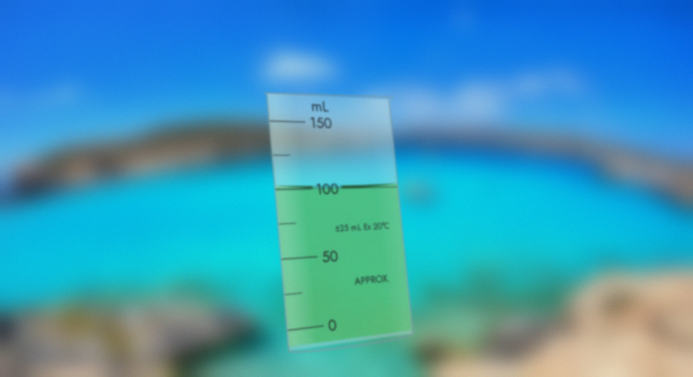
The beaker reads 100 mL
